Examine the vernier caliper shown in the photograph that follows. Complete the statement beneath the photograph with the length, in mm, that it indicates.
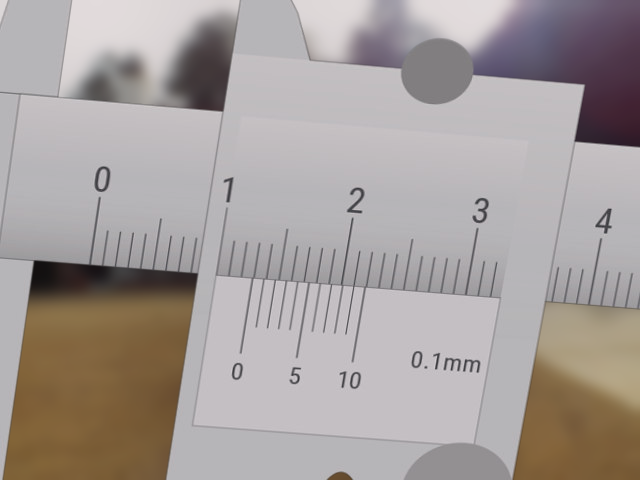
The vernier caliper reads 12.9 mm
